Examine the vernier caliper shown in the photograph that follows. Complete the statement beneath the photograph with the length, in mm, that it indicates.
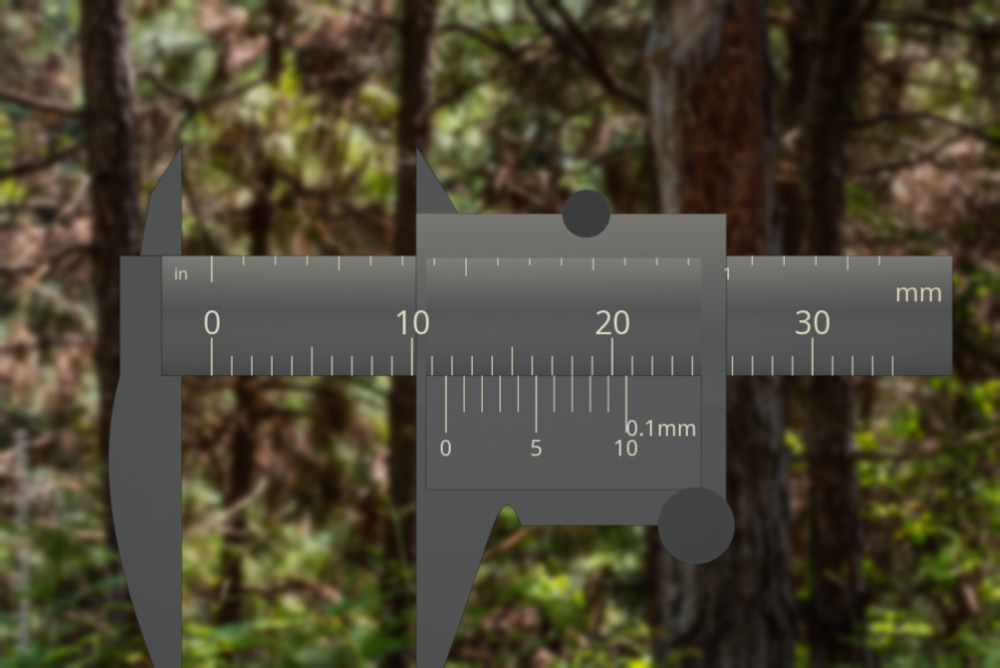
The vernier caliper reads 11.7 mm
